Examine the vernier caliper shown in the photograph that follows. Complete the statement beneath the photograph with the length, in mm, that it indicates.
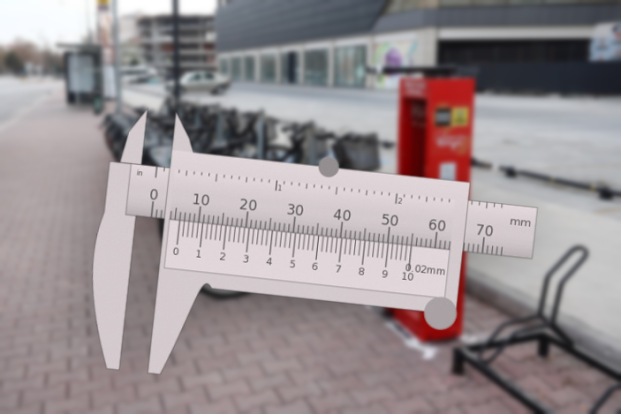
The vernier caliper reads 6.0 mm
